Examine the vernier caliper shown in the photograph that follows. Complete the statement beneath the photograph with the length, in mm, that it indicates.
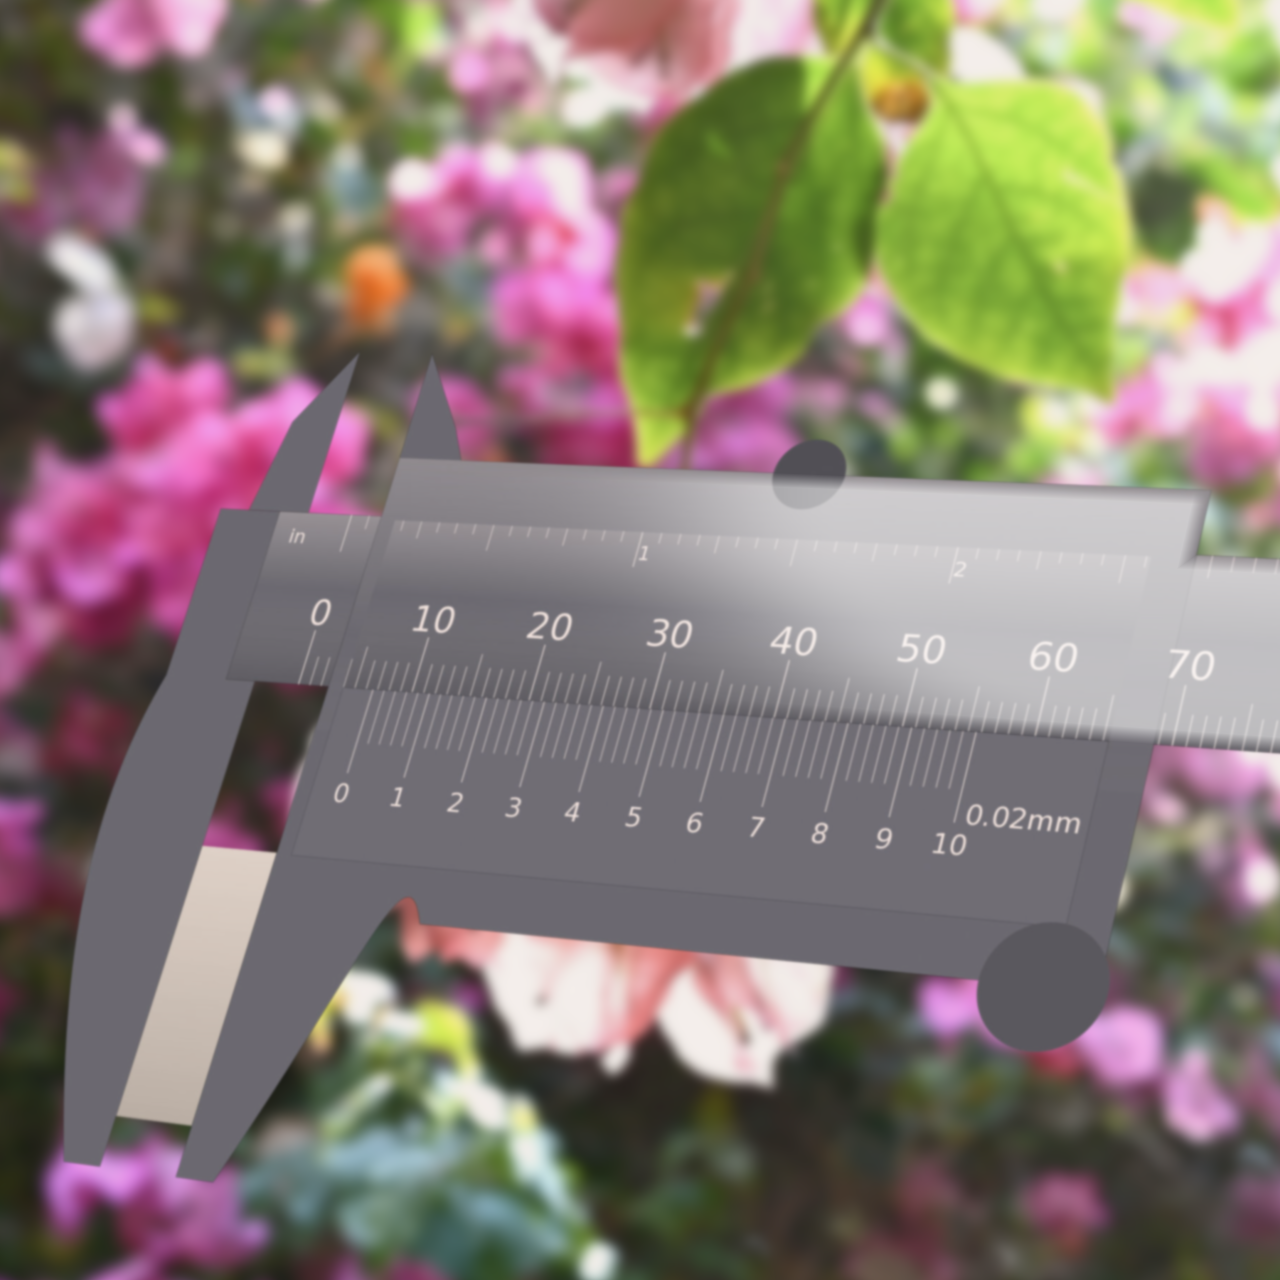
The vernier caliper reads 6.6 mm
